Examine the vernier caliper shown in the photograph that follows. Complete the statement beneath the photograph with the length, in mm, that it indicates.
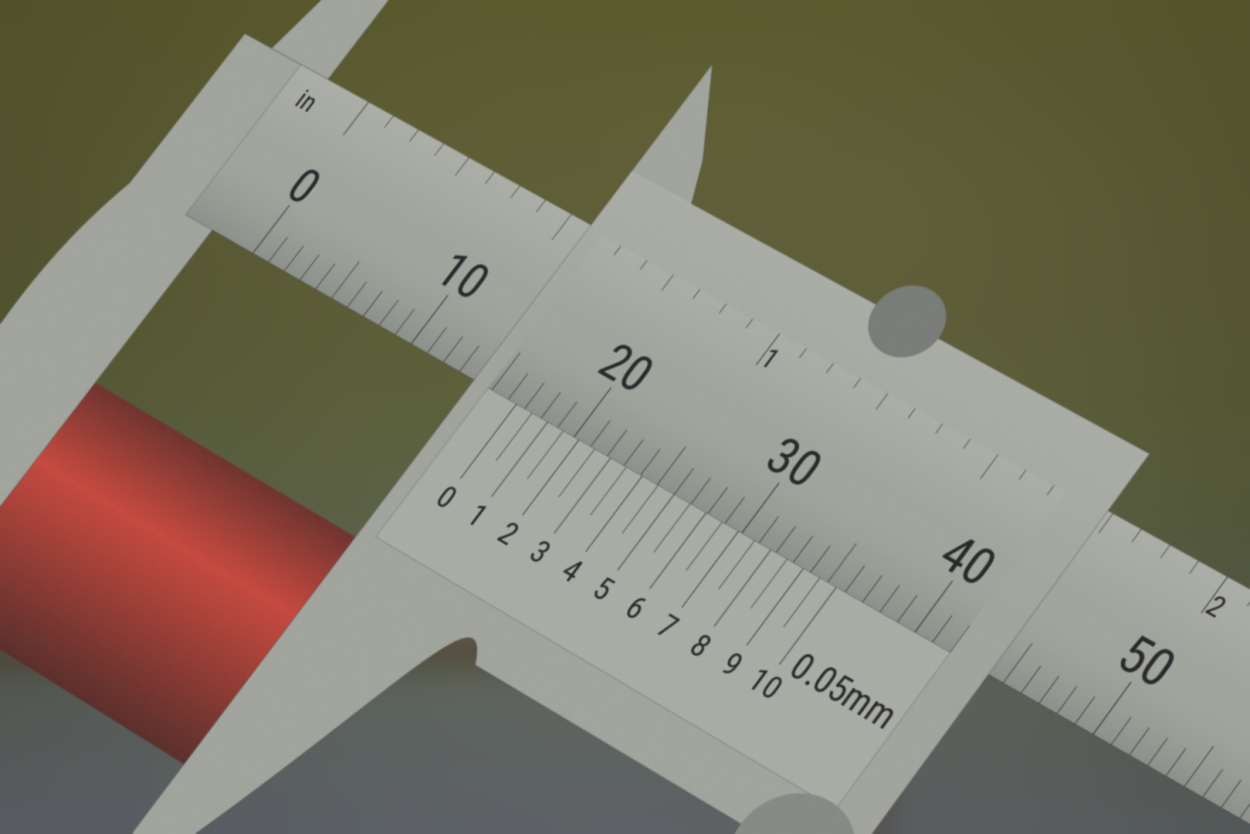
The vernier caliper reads 16.5 mm
